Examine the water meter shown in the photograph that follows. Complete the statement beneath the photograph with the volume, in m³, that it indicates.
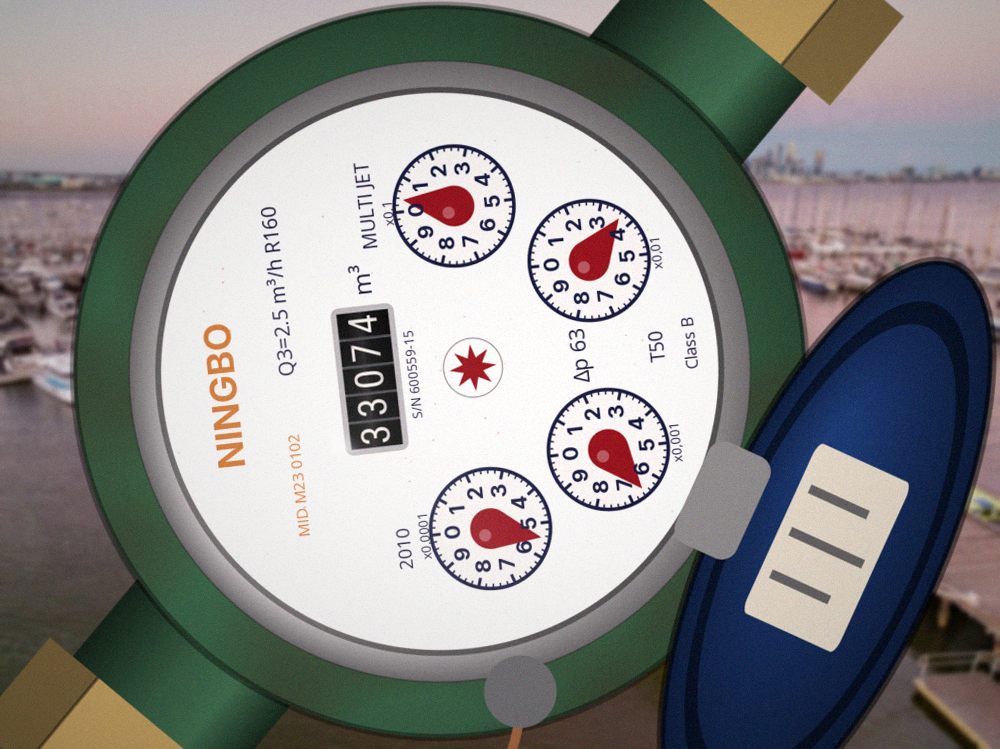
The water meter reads 33074.0365 m³
